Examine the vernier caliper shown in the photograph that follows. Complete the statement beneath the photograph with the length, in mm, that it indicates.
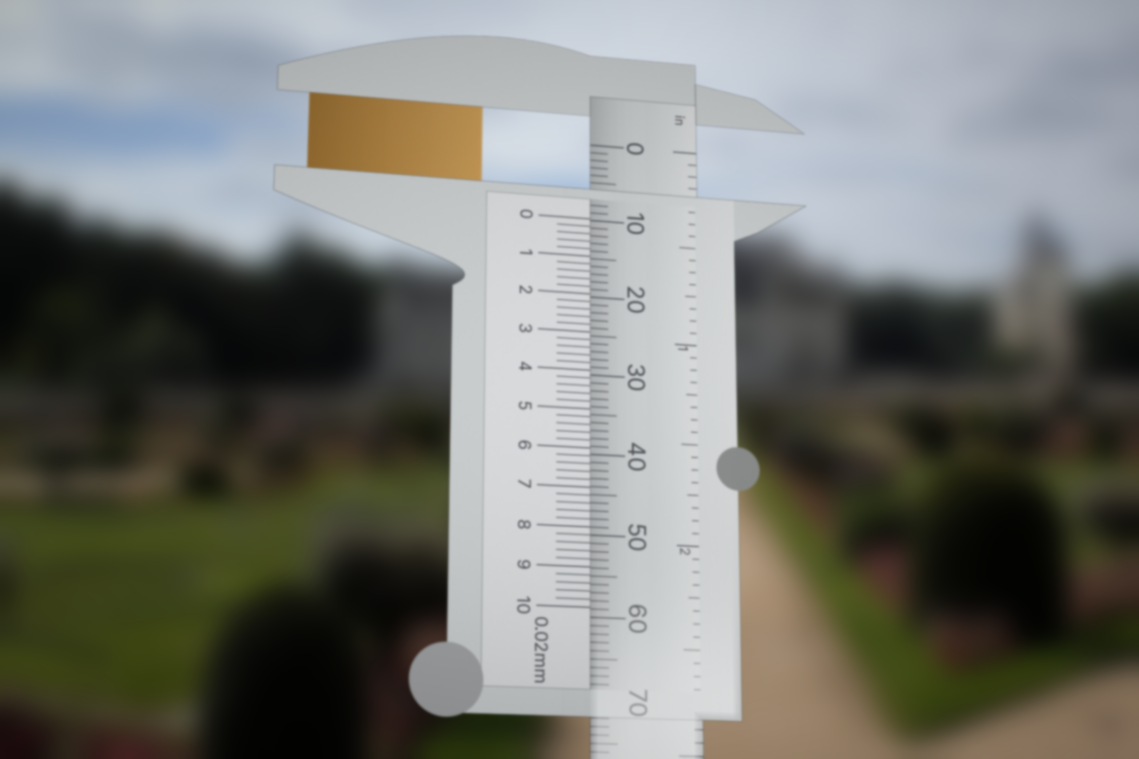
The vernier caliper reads 9.8 mm
